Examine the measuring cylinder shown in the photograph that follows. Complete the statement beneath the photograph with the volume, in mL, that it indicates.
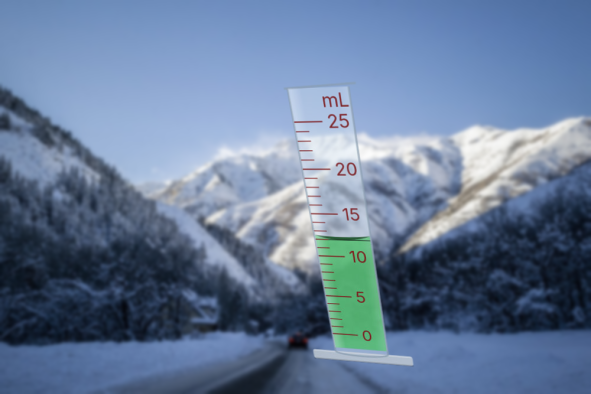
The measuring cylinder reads 12 mL
